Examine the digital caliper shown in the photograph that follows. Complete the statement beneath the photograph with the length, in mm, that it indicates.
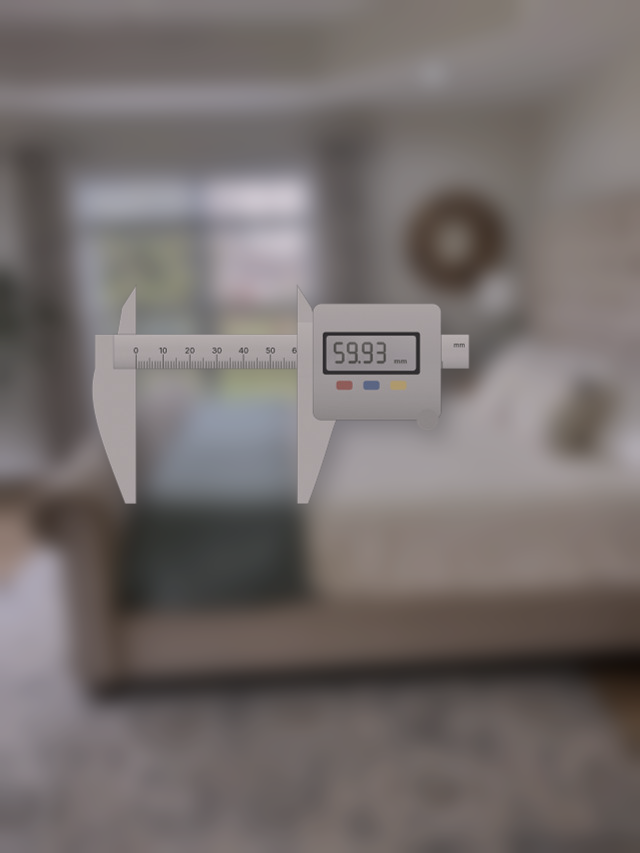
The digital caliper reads 59.93 mm
